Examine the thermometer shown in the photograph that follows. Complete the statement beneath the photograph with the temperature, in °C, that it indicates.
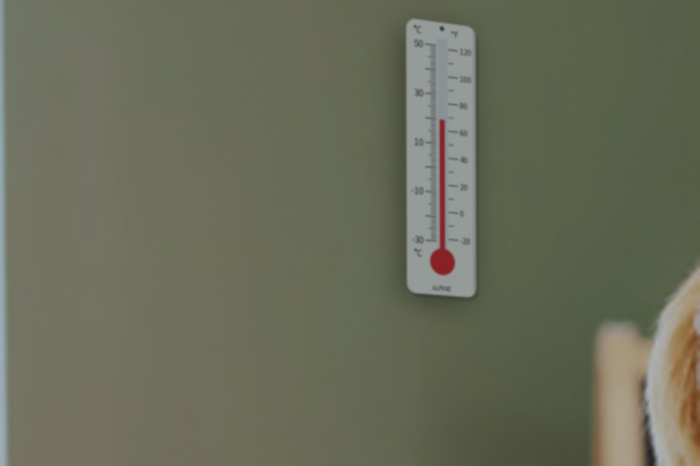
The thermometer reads 20 °C
